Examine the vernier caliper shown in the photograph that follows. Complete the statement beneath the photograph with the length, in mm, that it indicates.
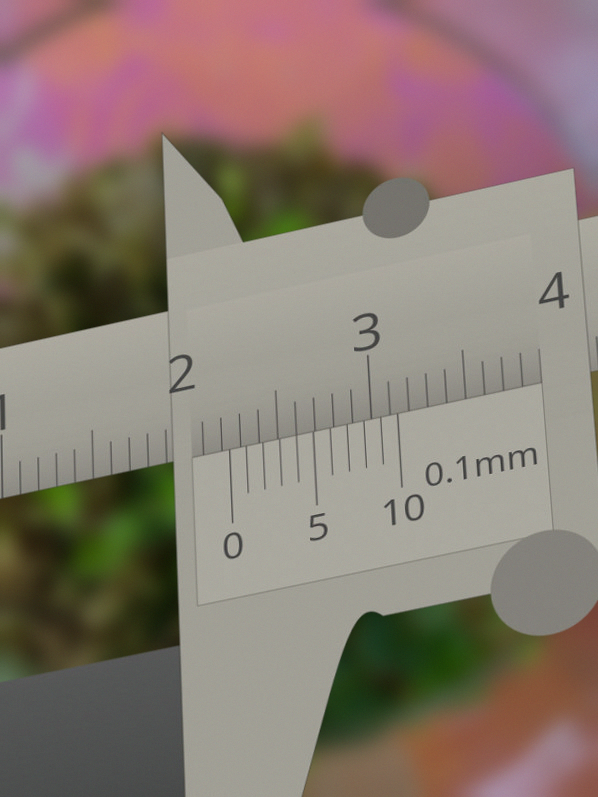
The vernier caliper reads 22.4 mm
